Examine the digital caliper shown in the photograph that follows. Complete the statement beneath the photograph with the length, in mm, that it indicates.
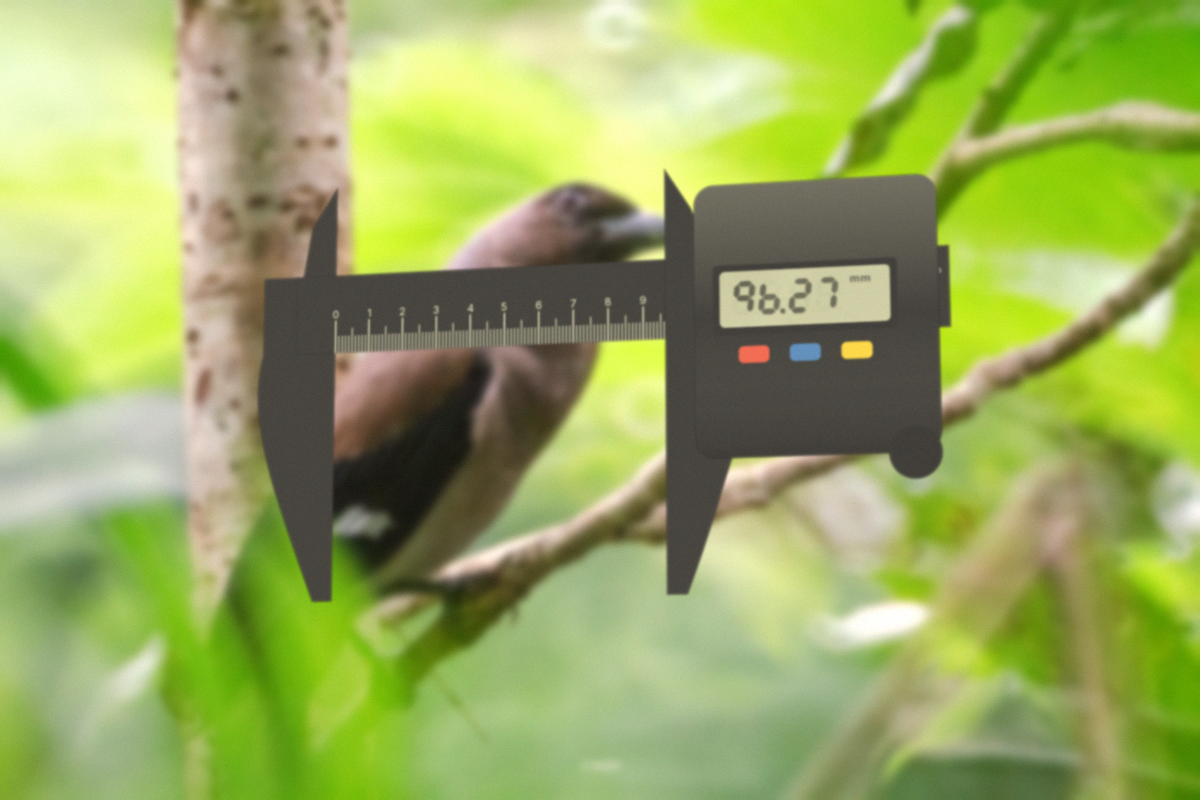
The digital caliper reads 96.27 mm
